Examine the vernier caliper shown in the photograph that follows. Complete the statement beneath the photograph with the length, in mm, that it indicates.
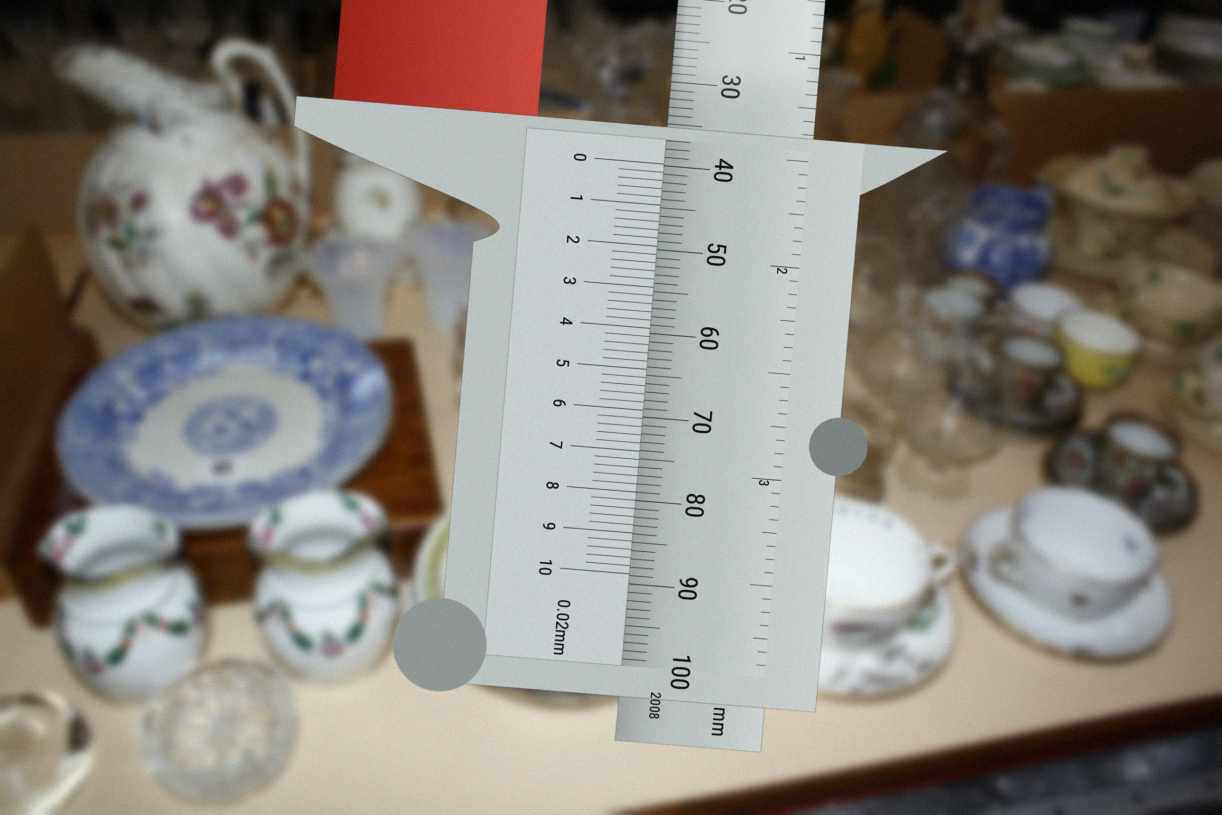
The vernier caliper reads 39.8 mm
